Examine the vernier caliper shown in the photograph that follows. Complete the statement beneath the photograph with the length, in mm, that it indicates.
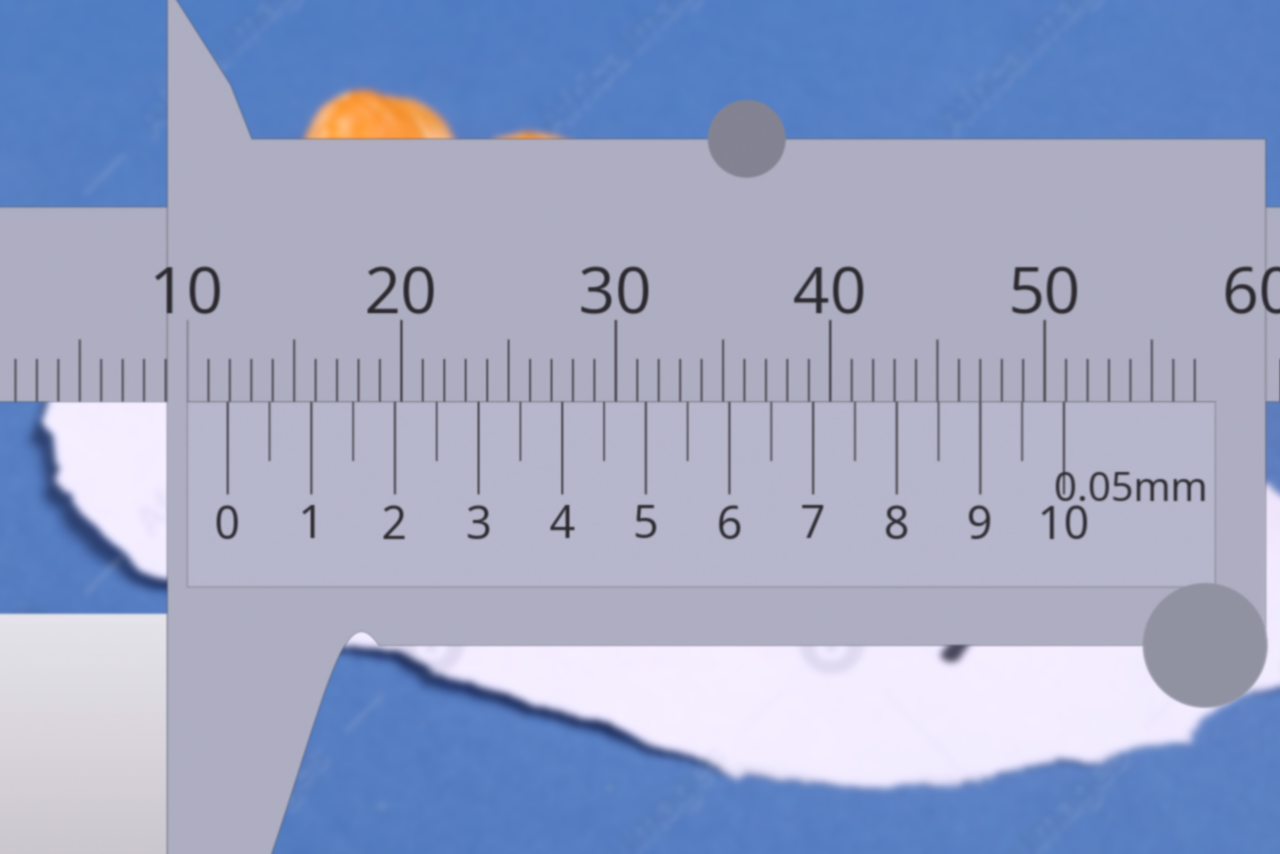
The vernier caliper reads 11.9 mm
